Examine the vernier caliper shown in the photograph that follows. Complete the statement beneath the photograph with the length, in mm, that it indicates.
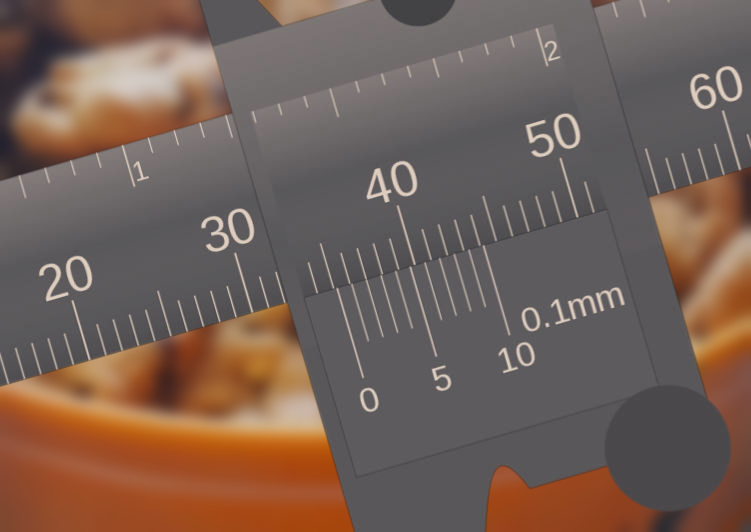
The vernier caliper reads 35.2 mm
